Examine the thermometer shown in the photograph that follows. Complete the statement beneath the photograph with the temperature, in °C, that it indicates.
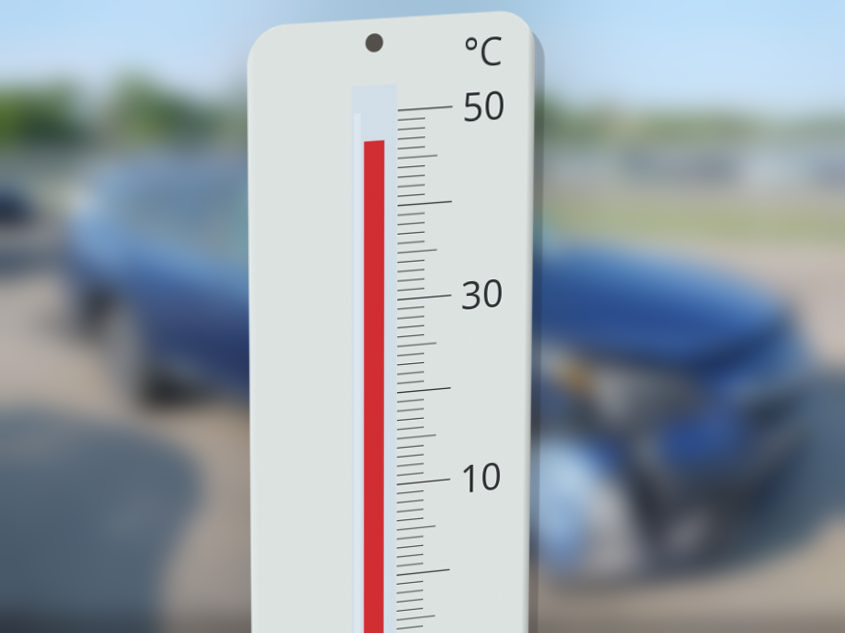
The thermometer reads 47 °C
